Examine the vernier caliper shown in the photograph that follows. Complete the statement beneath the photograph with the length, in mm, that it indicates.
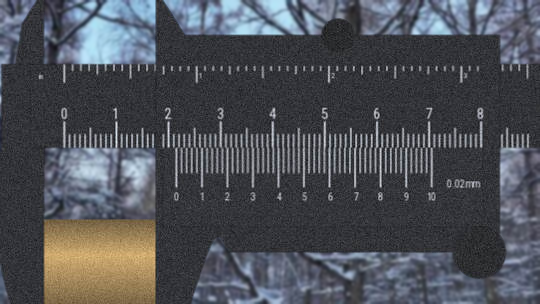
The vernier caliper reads 21.5 mm
